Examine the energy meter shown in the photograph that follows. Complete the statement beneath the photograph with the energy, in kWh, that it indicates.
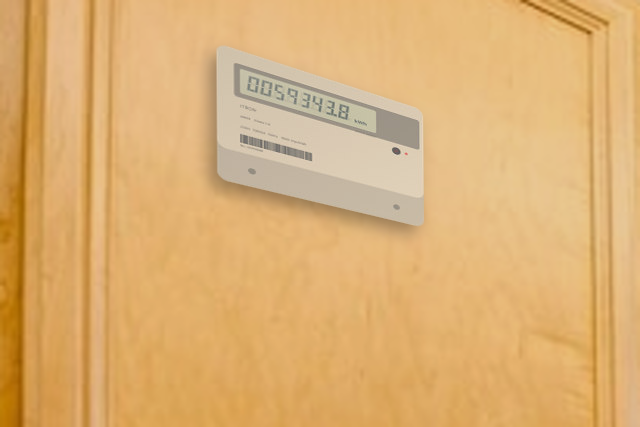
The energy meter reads 59343.8 kWh
